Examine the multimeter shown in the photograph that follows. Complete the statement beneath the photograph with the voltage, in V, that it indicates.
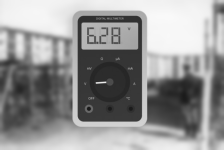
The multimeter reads 6.28 V
